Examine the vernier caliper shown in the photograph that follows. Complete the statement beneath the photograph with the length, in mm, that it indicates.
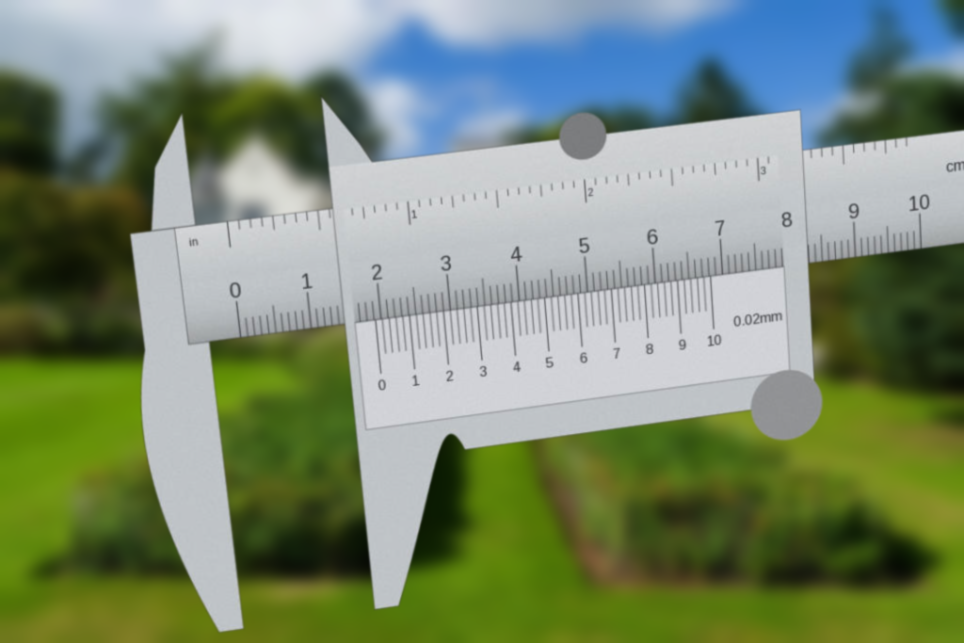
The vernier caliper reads 19.2 mm
